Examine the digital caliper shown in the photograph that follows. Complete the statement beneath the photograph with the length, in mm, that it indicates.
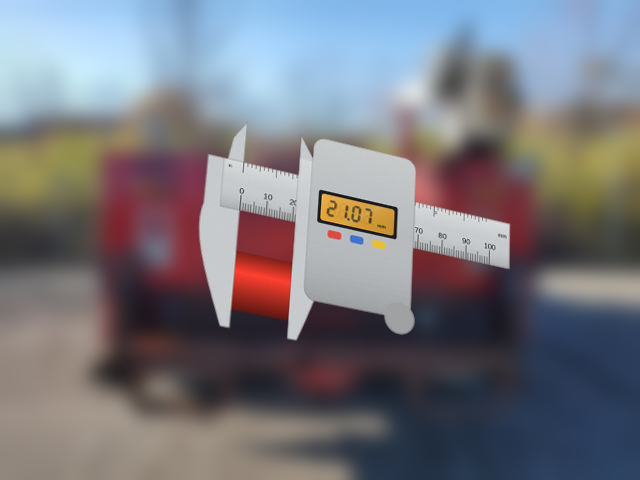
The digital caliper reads 21.07 mm
